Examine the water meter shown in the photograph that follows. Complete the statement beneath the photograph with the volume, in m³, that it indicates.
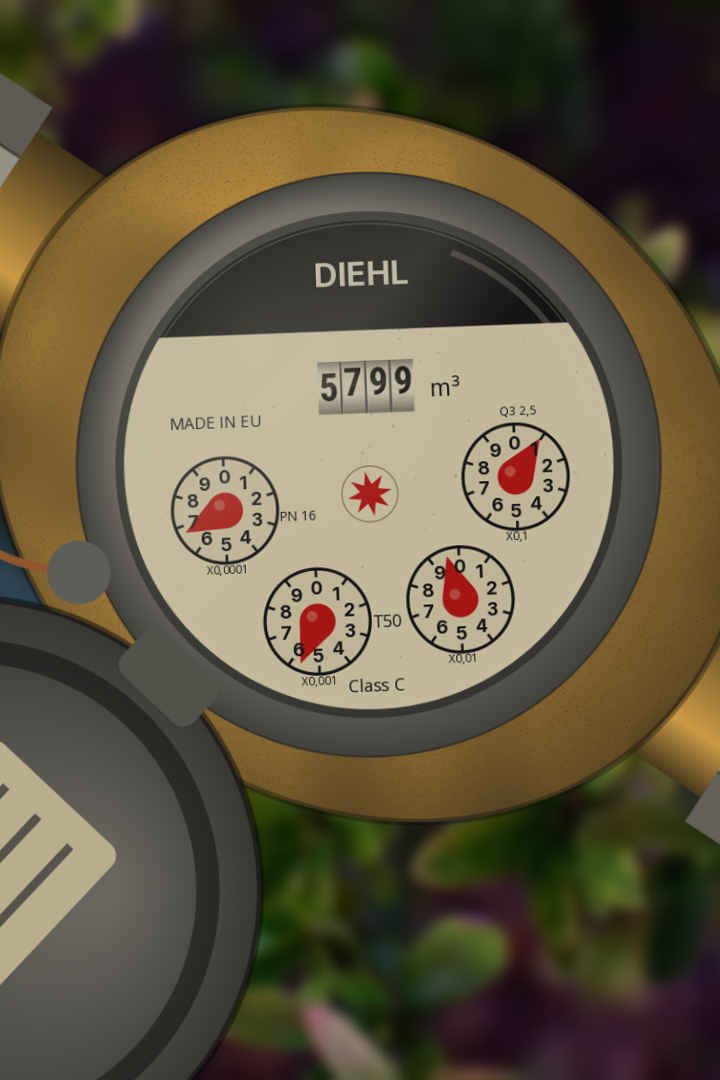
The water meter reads 5799.0956 m³
